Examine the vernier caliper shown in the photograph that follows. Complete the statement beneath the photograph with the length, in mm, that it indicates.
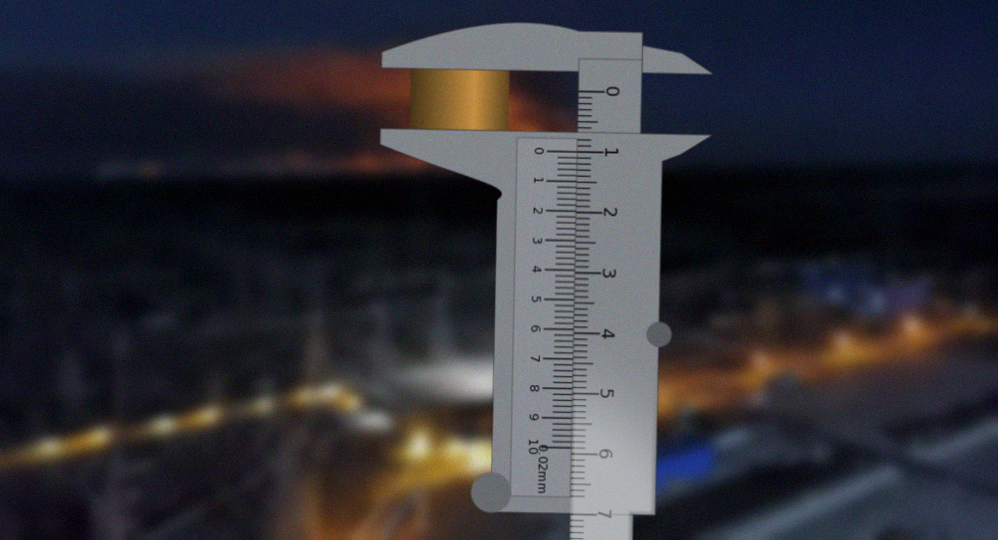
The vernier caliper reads 10.0 mm
